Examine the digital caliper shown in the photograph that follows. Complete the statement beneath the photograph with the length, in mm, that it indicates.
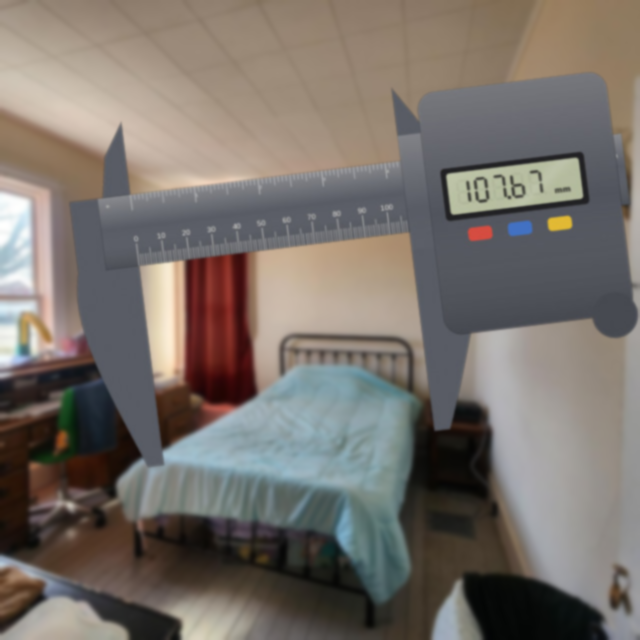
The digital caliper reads 107.67 mm
